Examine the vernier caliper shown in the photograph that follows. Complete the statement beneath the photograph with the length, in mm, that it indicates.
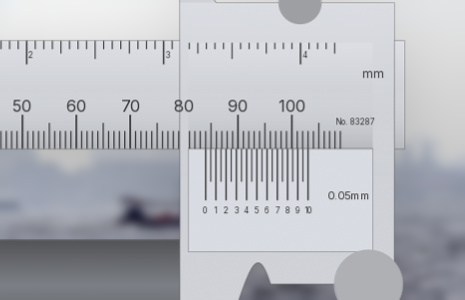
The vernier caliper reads 84.0 mm
